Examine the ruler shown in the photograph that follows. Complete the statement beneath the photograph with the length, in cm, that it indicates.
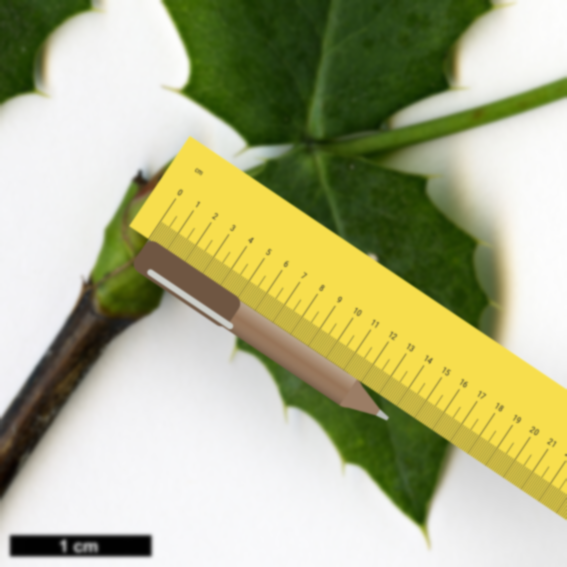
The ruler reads 14 cm
